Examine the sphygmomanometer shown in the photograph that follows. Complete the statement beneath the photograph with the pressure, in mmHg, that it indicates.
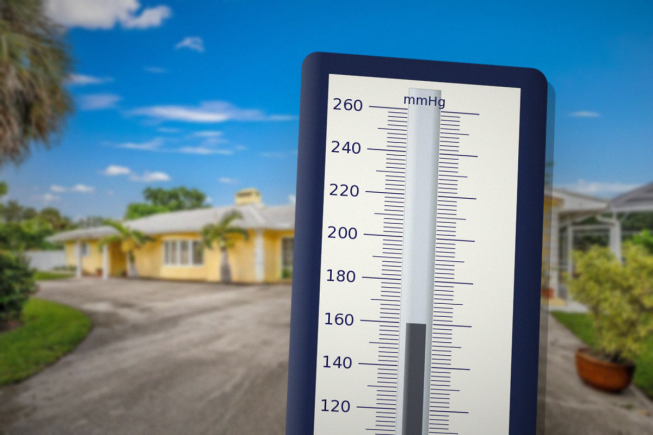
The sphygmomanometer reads 160 mmHg
